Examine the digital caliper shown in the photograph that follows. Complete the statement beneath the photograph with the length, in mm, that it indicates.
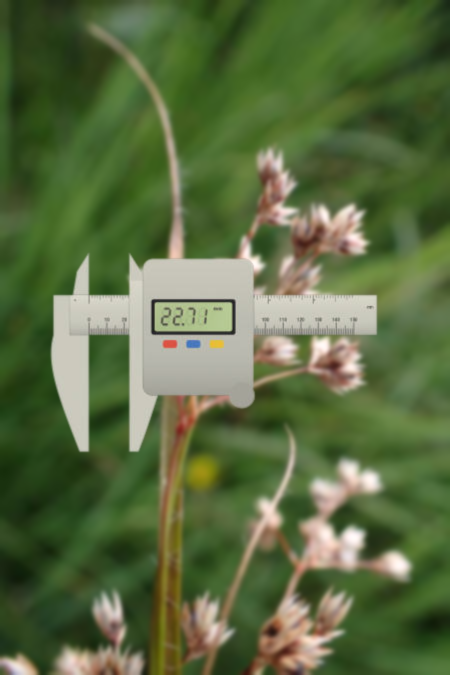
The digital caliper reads 22.71 mm
